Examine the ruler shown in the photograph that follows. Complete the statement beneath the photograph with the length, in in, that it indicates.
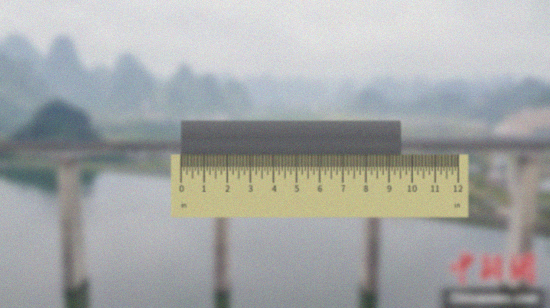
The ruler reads 9.5 in
